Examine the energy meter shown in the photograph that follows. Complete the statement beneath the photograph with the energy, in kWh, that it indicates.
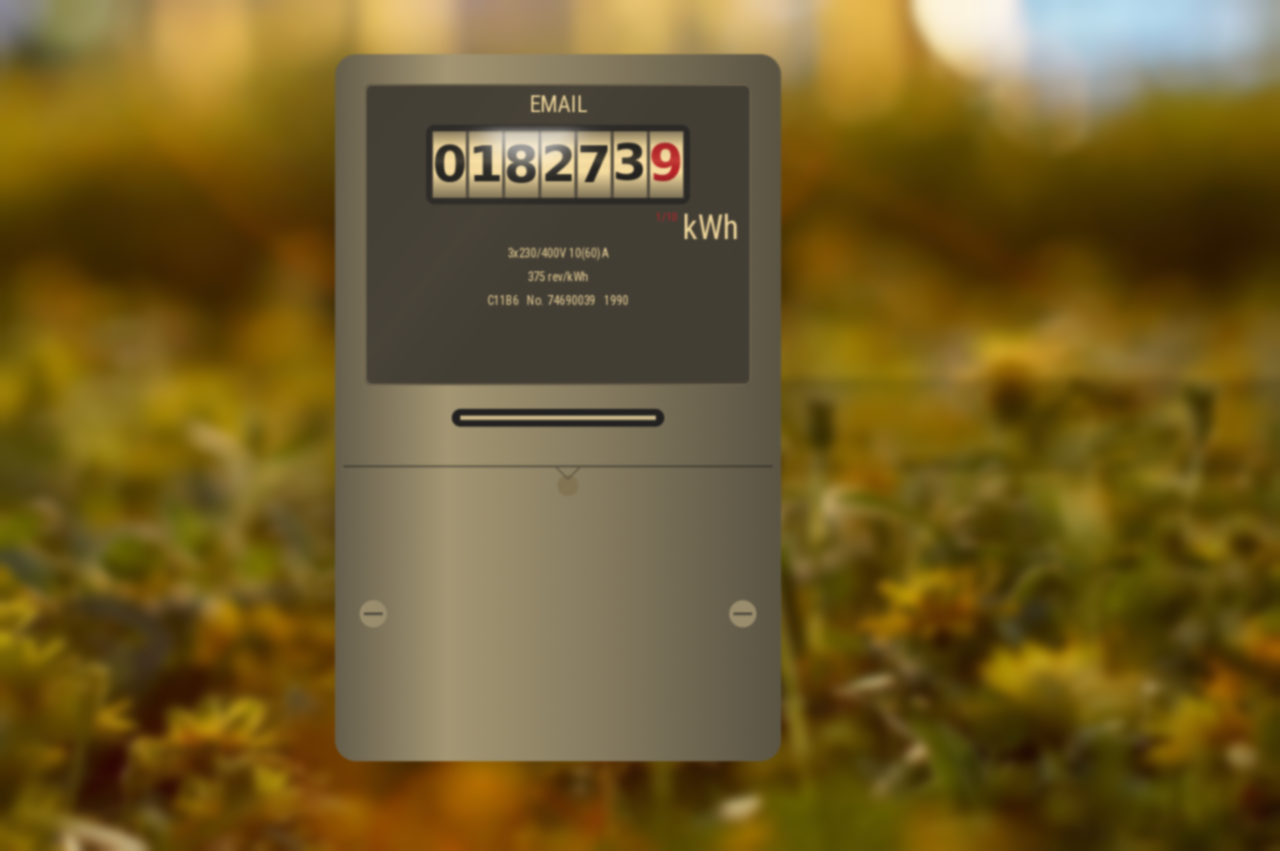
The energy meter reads 18273.9 kWh
